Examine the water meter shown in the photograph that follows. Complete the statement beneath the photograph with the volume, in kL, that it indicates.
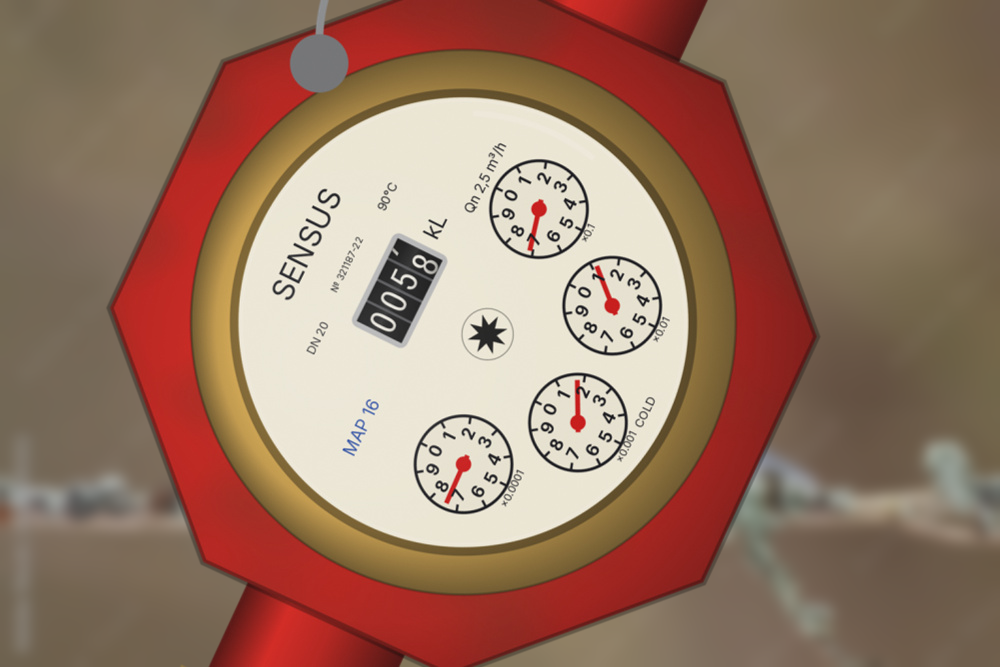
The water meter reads 57.7117 kL
